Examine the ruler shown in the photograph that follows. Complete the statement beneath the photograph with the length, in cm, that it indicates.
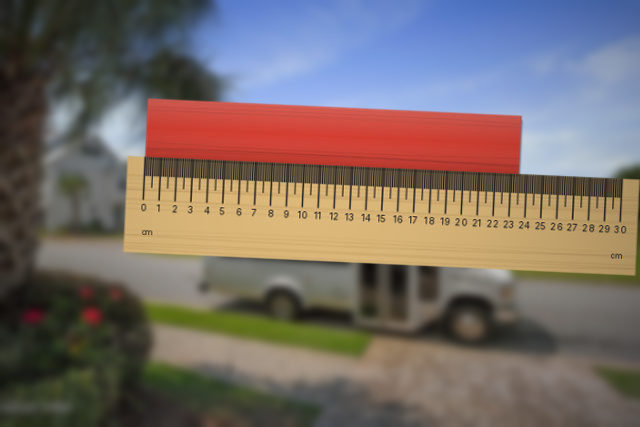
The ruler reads 23.5 cm
